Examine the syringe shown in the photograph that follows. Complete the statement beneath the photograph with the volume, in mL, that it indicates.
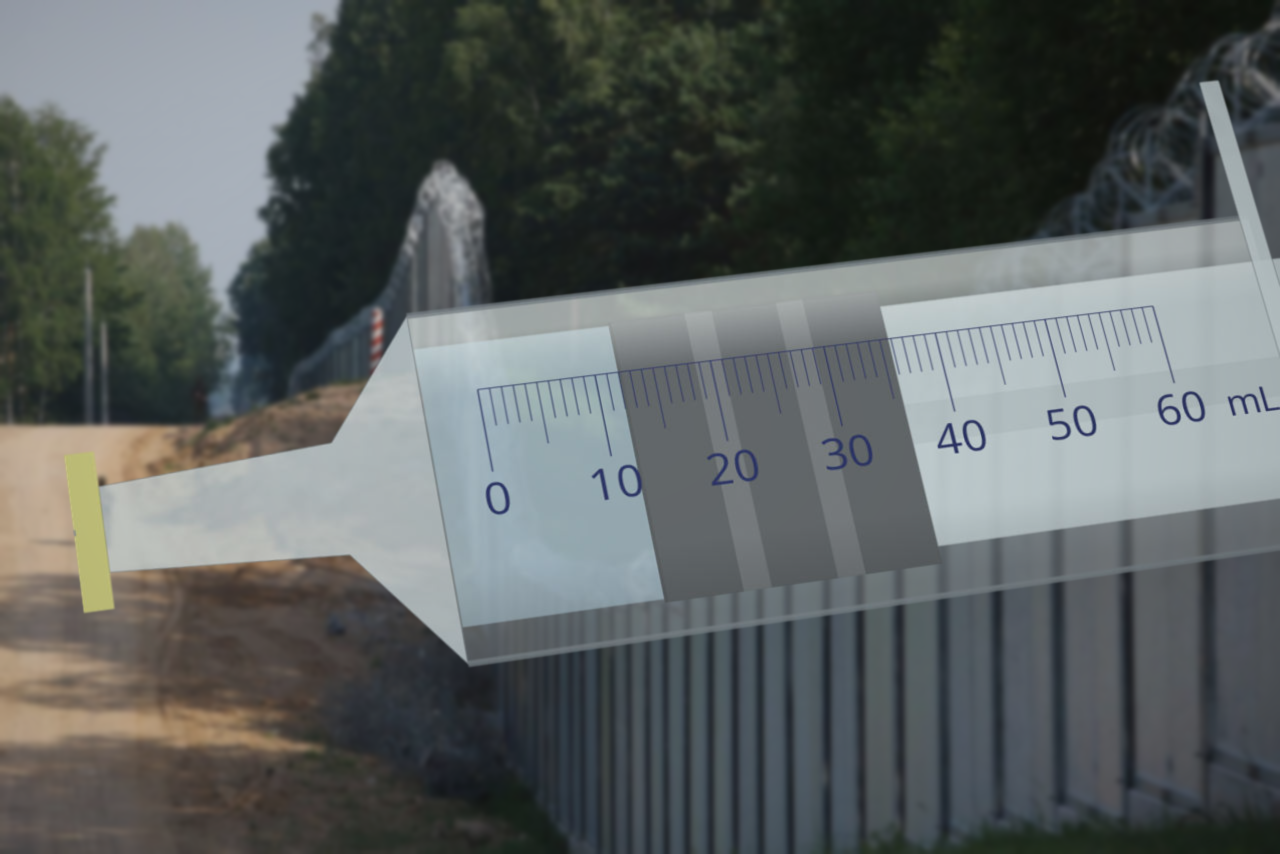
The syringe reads 12 mL
